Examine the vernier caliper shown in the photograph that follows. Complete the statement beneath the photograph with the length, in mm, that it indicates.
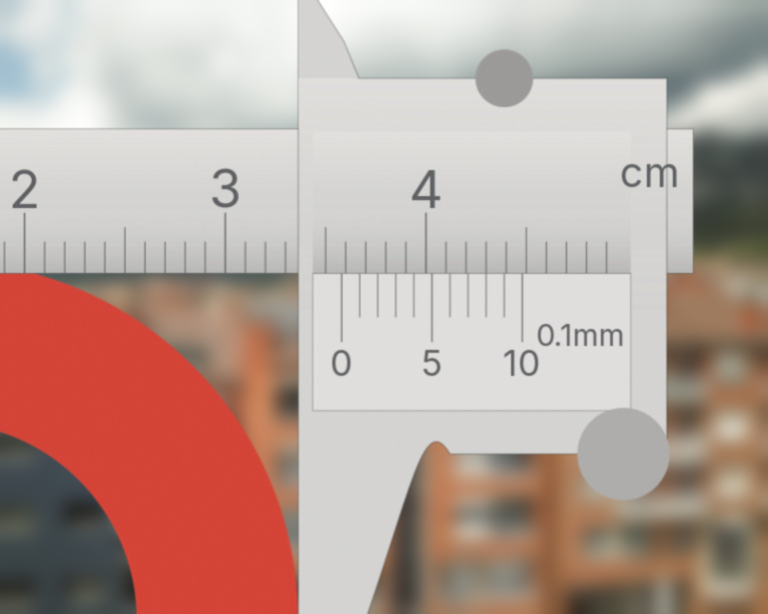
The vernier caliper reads 35.8 mm
